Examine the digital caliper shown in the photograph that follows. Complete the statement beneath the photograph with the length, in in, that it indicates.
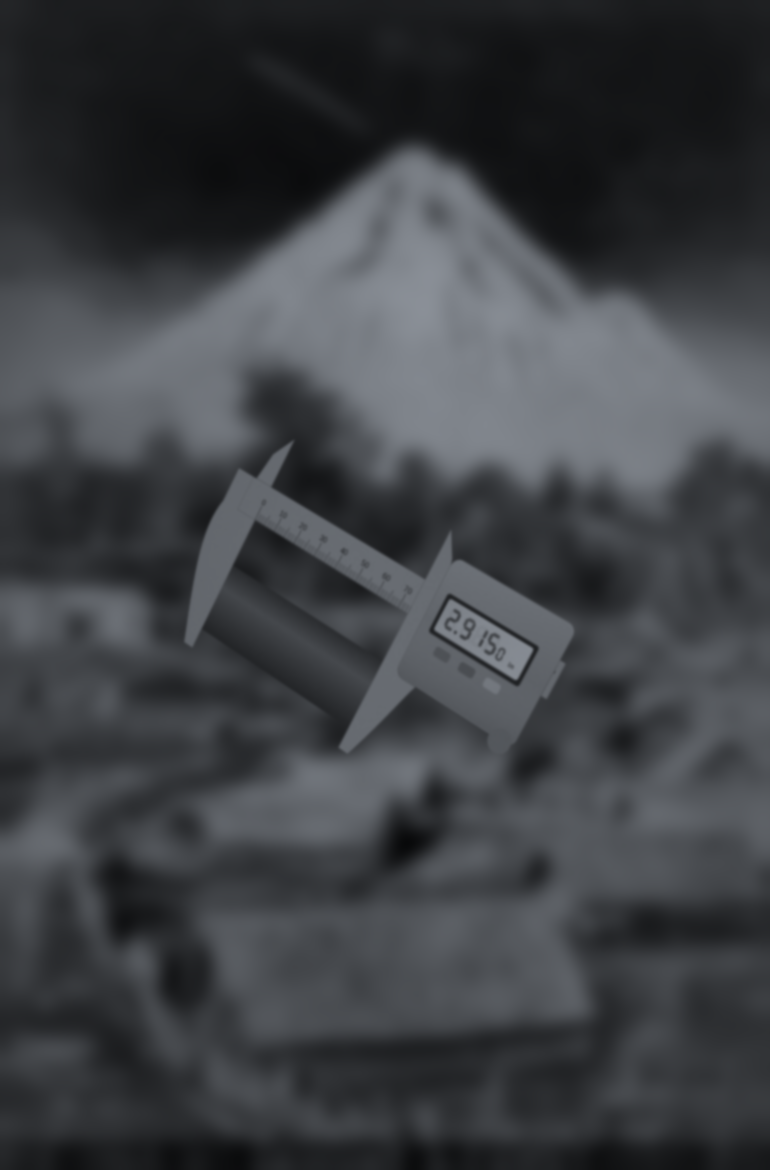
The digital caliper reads 2.9150 in
